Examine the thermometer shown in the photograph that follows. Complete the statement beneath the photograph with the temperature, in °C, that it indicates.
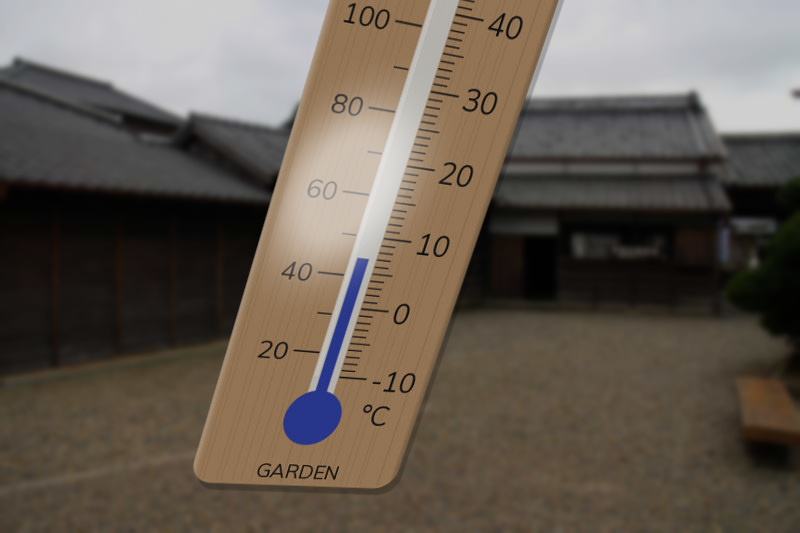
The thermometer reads 7 °C
